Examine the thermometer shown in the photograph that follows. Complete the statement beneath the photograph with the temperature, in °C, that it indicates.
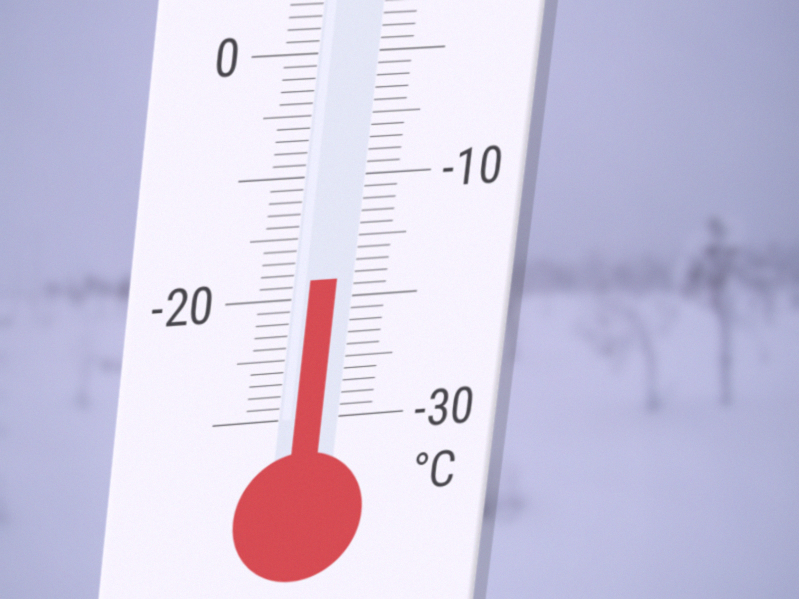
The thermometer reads -18.5 °C
